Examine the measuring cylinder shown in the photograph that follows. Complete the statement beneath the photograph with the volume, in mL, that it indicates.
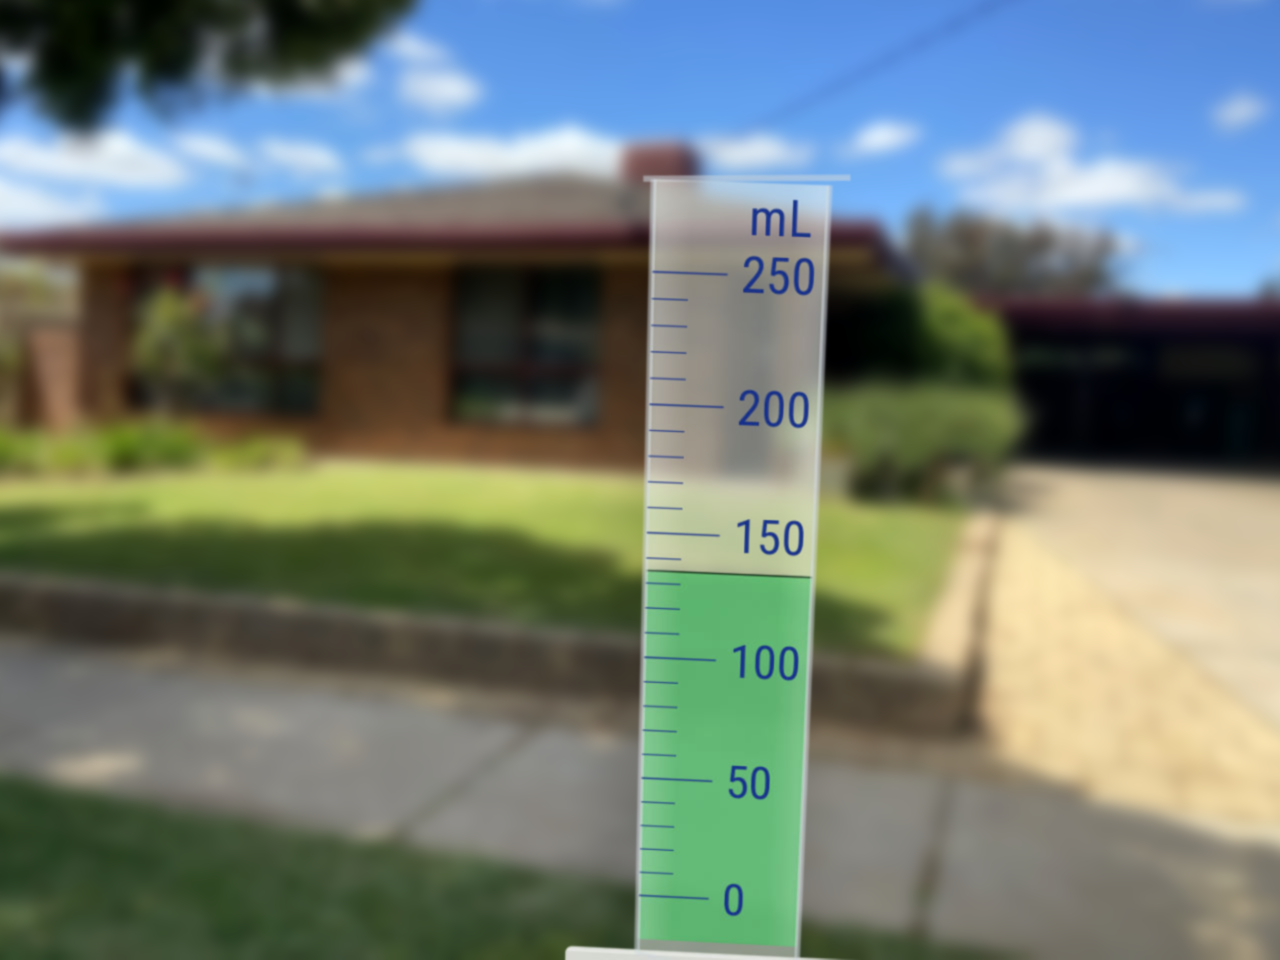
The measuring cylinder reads 135 mL
